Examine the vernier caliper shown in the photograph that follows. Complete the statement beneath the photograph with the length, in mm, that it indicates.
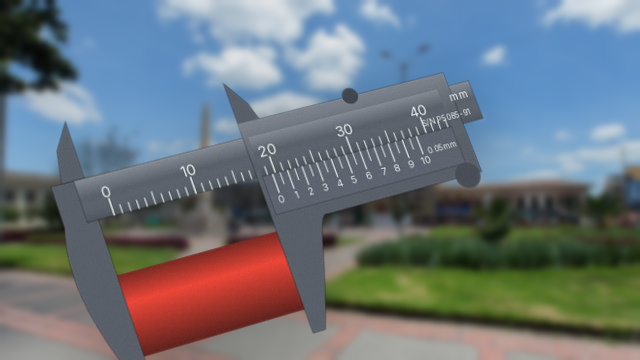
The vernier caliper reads 19.6 mm
